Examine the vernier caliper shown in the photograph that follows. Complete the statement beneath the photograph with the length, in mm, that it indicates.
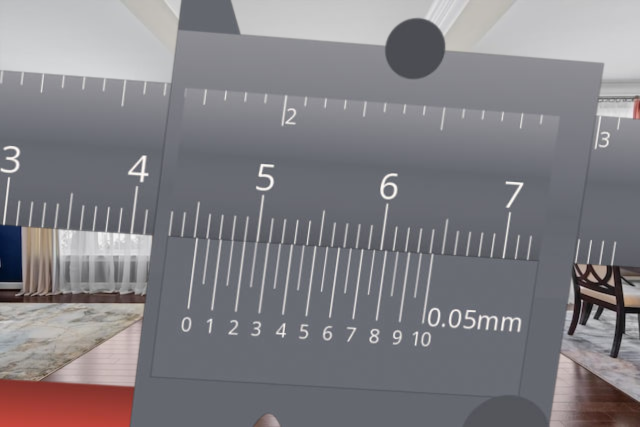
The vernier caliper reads 45.2 mm
